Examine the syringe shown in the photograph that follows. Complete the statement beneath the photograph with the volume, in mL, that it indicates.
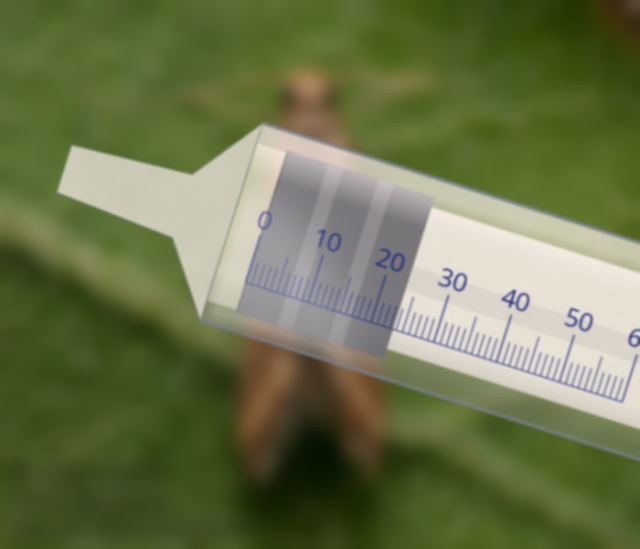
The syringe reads 0 mL
